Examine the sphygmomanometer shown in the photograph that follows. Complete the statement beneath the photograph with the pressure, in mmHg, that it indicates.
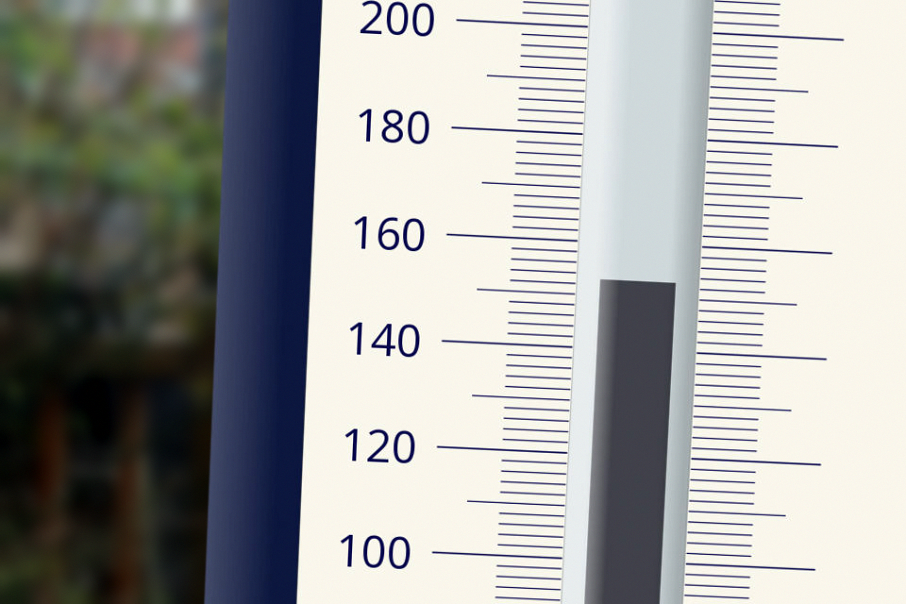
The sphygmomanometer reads 153 mmHg
